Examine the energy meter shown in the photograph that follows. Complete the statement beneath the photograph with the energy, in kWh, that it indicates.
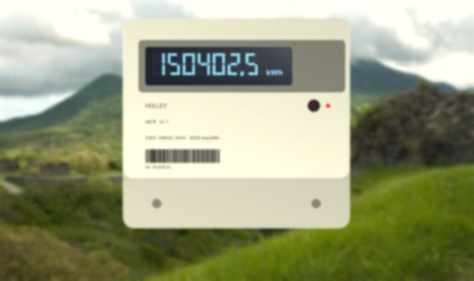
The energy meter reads 150402.5 kWh
